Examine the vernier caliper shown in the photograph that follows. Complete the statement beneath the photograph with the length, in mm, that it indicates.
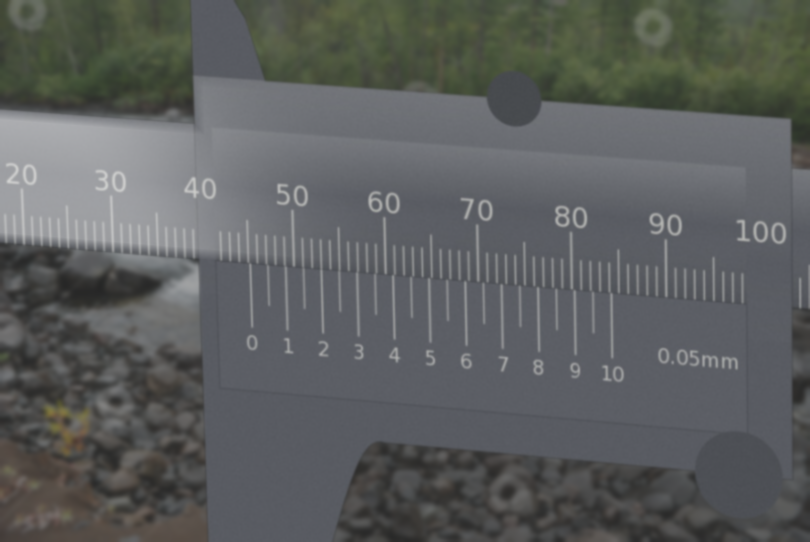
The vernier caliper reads 45.2 mm
